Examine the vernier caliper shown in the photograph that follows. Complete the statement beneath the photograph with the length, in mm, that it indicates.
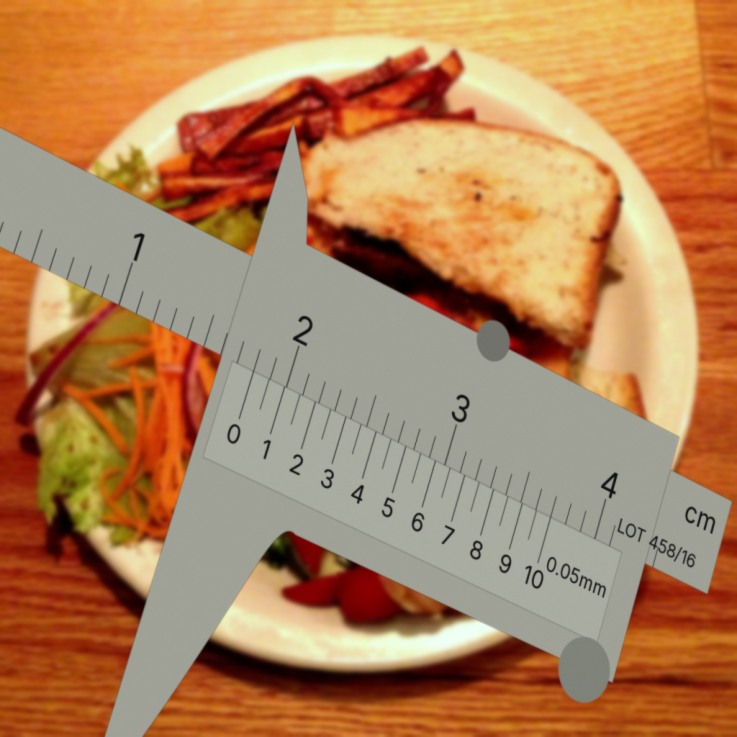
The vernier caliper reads 18.0 mm
